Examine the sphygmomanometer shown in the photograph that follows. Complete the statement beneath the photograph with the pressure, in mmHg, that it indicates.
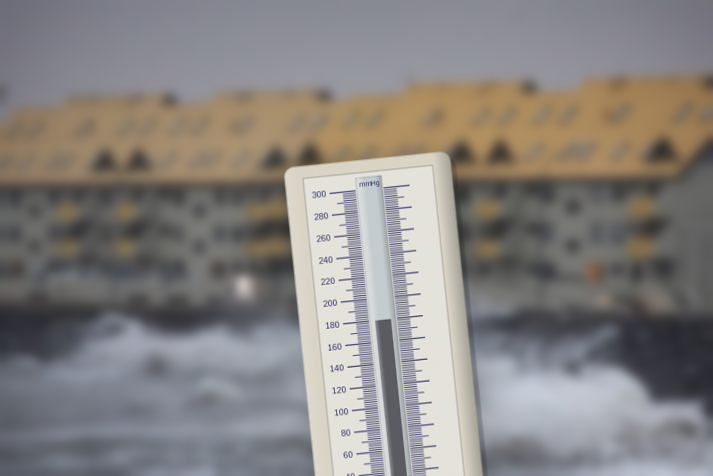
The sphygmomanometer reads 180 mmHg
